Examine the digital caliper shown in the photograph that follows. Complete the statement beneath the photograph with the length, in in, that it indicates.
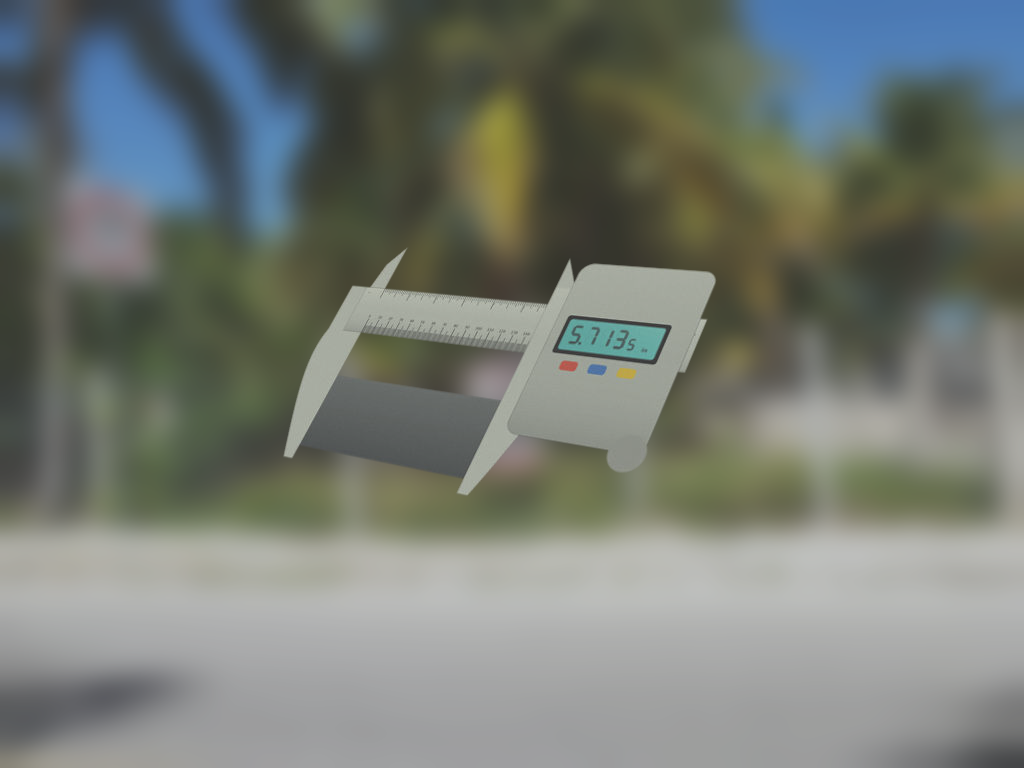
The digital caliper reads 5.7135 in
